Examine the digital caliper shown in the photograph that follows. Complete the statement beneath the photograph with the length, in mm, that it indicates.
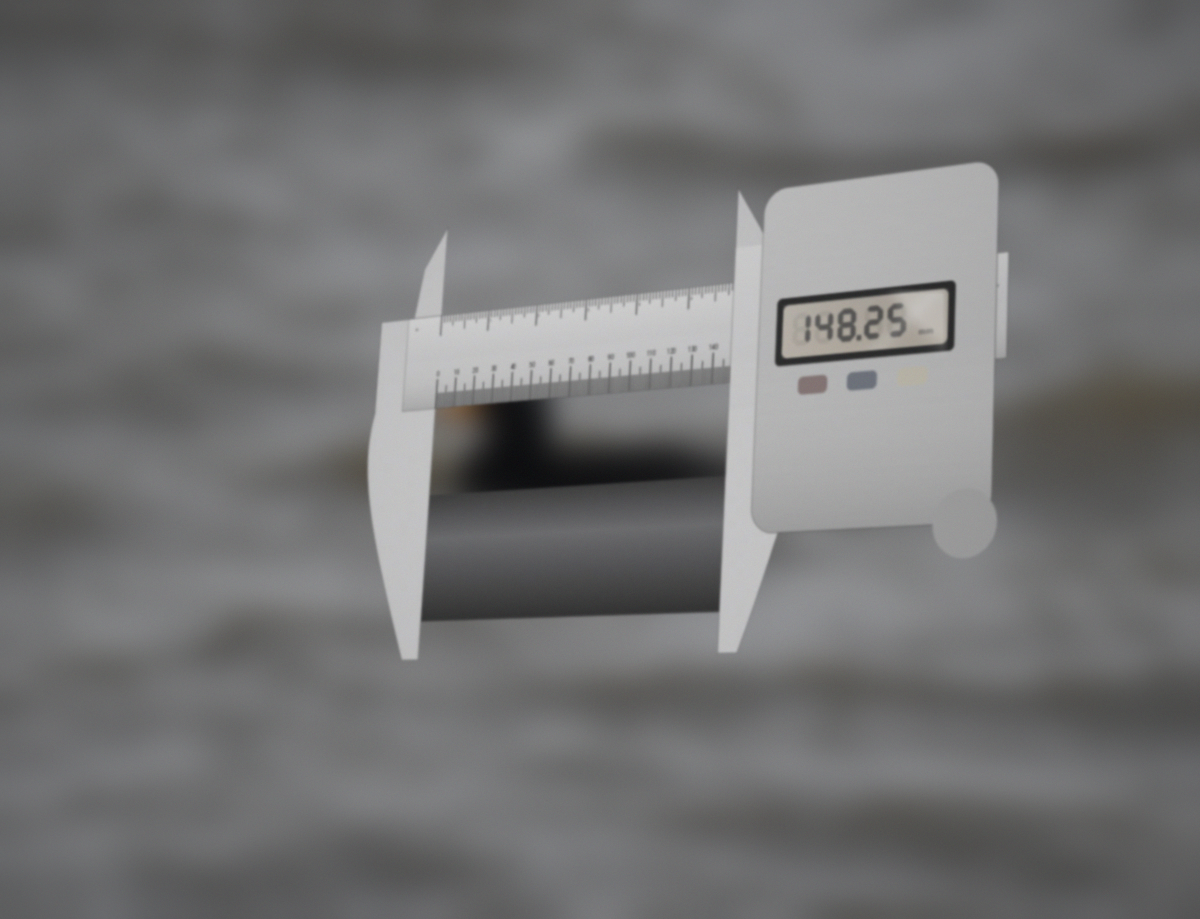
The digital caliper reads 148.25 mm
